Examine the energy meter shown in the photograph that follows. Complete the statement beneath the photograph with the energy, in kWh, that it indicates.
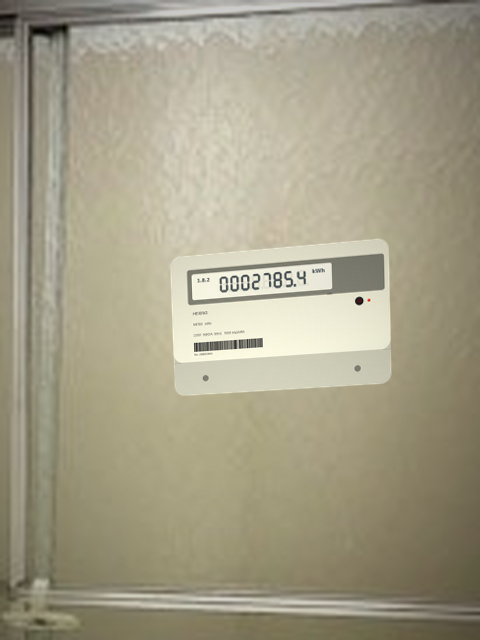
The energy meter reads 2785.4 kWh
